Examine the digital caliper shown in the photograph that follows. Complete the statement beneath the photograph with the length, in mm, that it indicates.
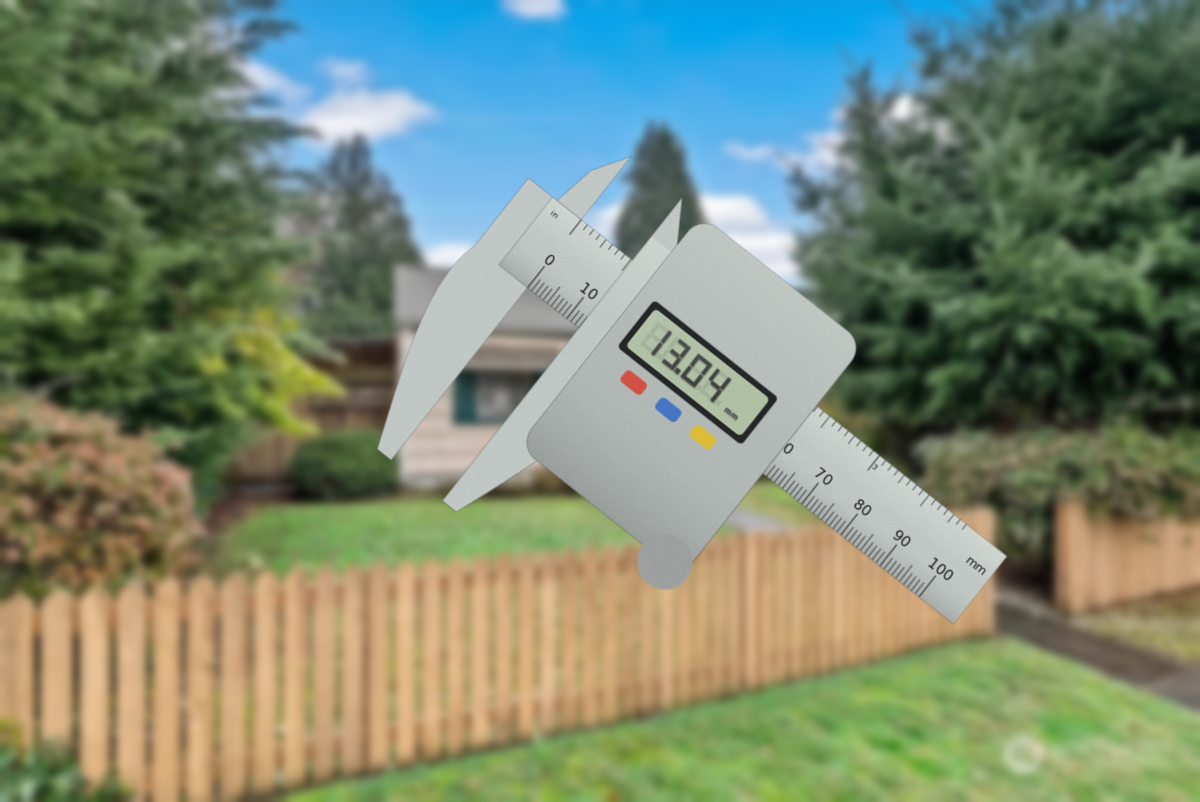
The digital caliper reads 13.04 mm
